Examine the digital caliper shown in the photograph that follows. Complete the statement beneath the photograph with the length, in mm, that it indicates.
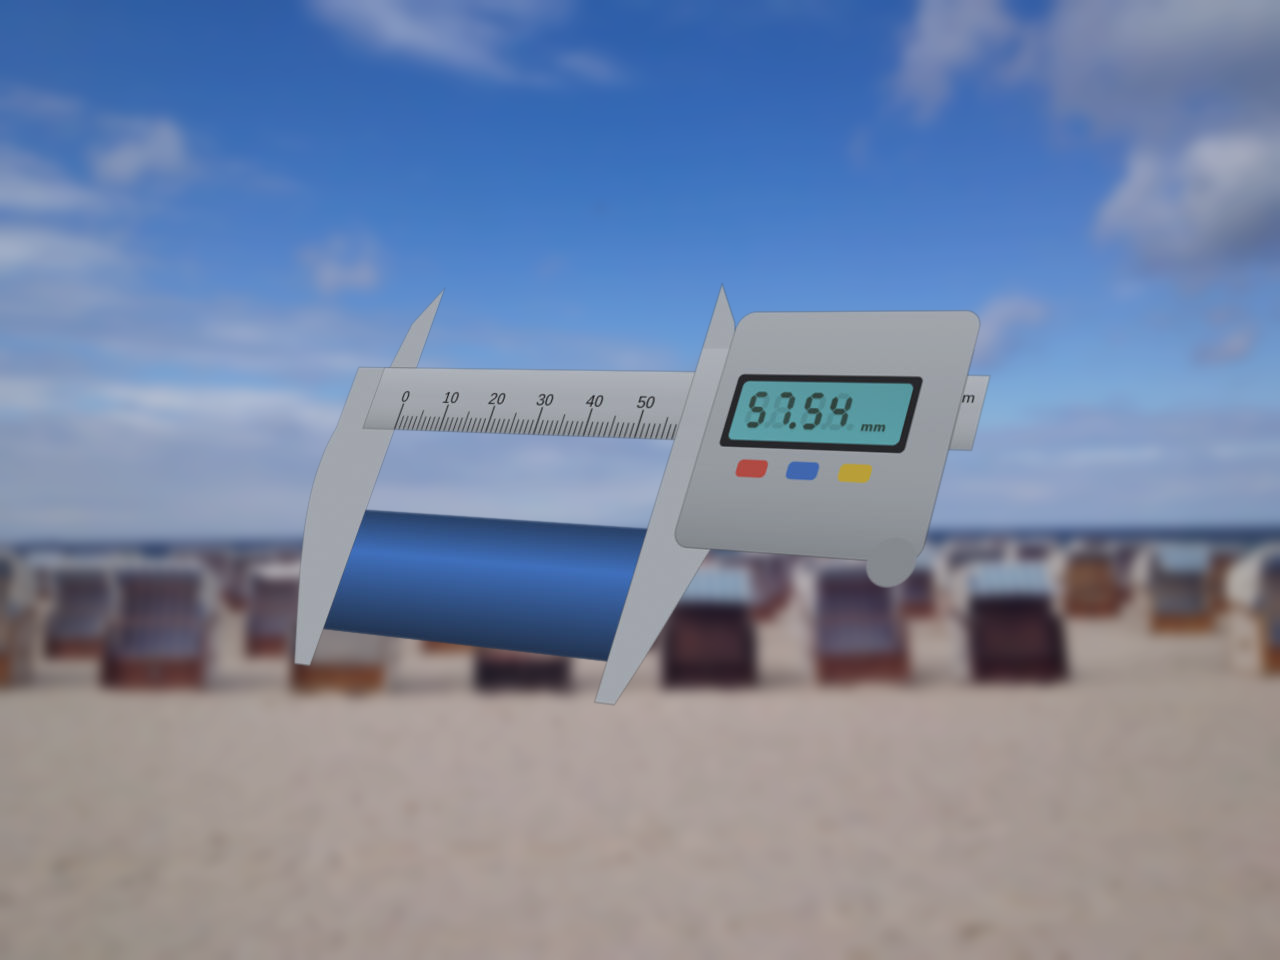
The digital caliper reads 57.54 mm
